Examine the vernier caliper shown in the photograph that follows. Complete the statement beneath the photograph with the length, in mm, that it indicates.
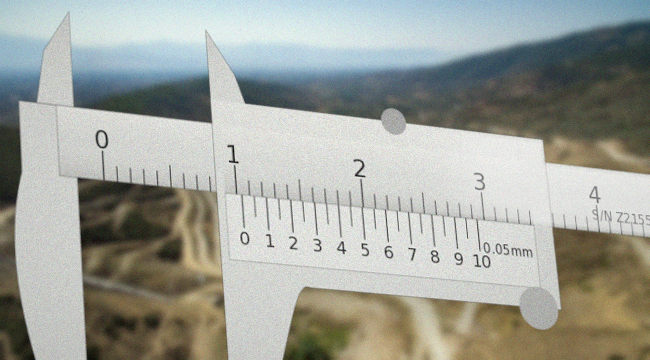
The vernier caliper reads 10.4 mm
